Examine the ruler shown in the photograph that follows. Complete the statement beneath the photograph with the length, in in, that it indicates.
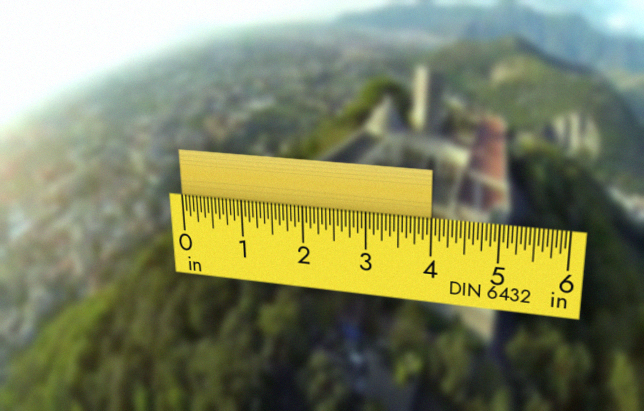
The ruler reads 4 in
